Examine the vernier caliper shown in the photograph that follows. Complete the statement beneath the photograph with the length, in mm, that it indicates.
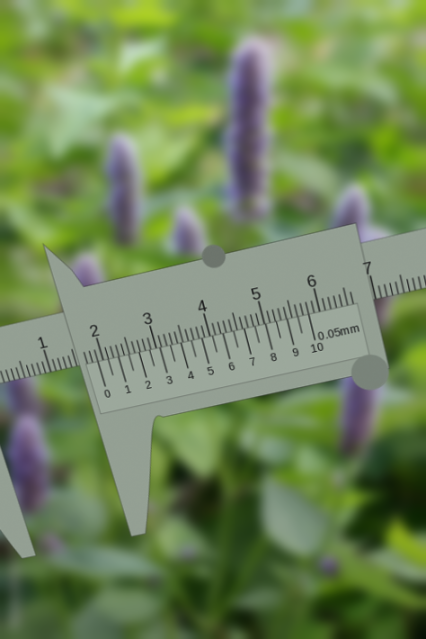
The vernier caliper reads 19.0 mm
